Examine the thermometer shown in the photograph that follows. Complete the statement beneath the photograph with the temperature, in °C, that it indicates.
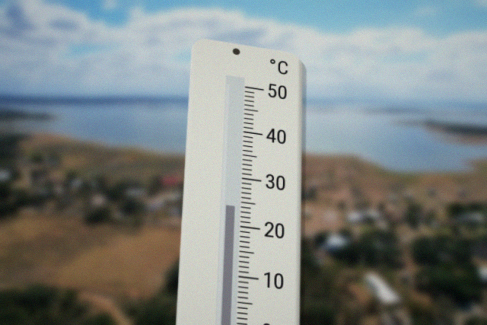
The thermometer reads 24 °C
